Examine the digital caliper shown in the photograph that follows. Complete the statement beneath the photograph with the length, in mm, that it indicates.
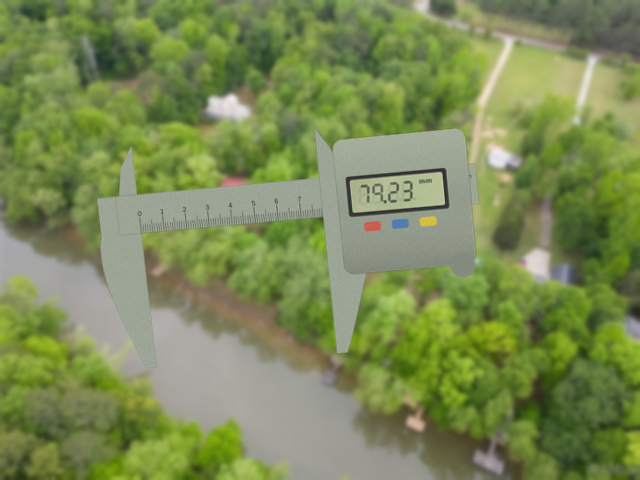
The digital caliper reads 79.23 mm
